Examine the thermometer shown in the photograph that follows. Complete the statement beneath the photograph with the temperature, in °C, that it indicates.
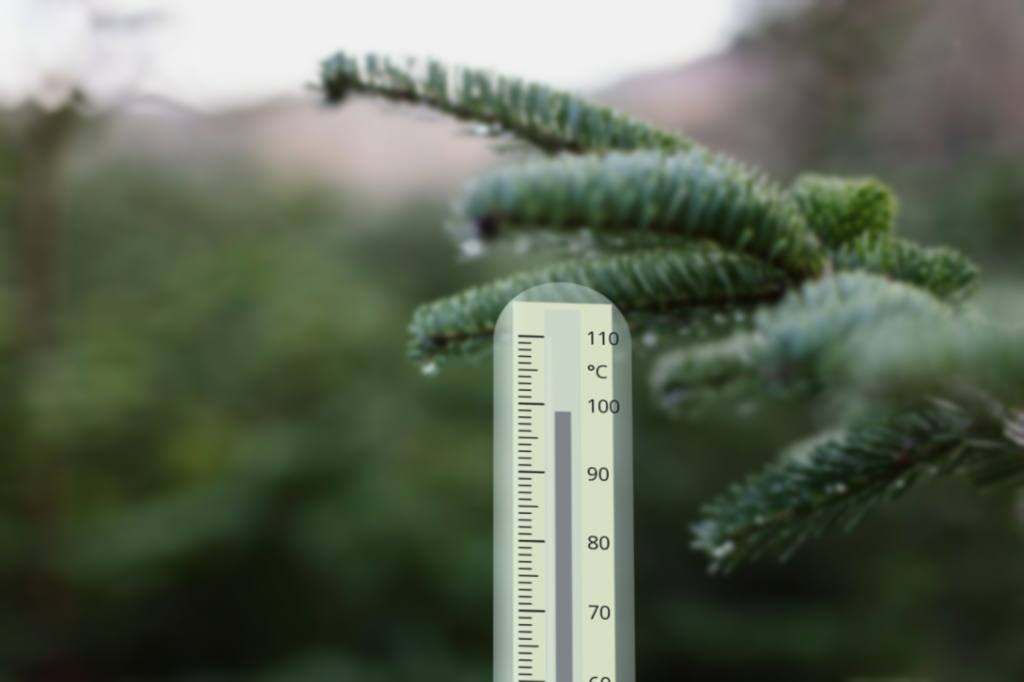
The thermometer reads 99 °C
